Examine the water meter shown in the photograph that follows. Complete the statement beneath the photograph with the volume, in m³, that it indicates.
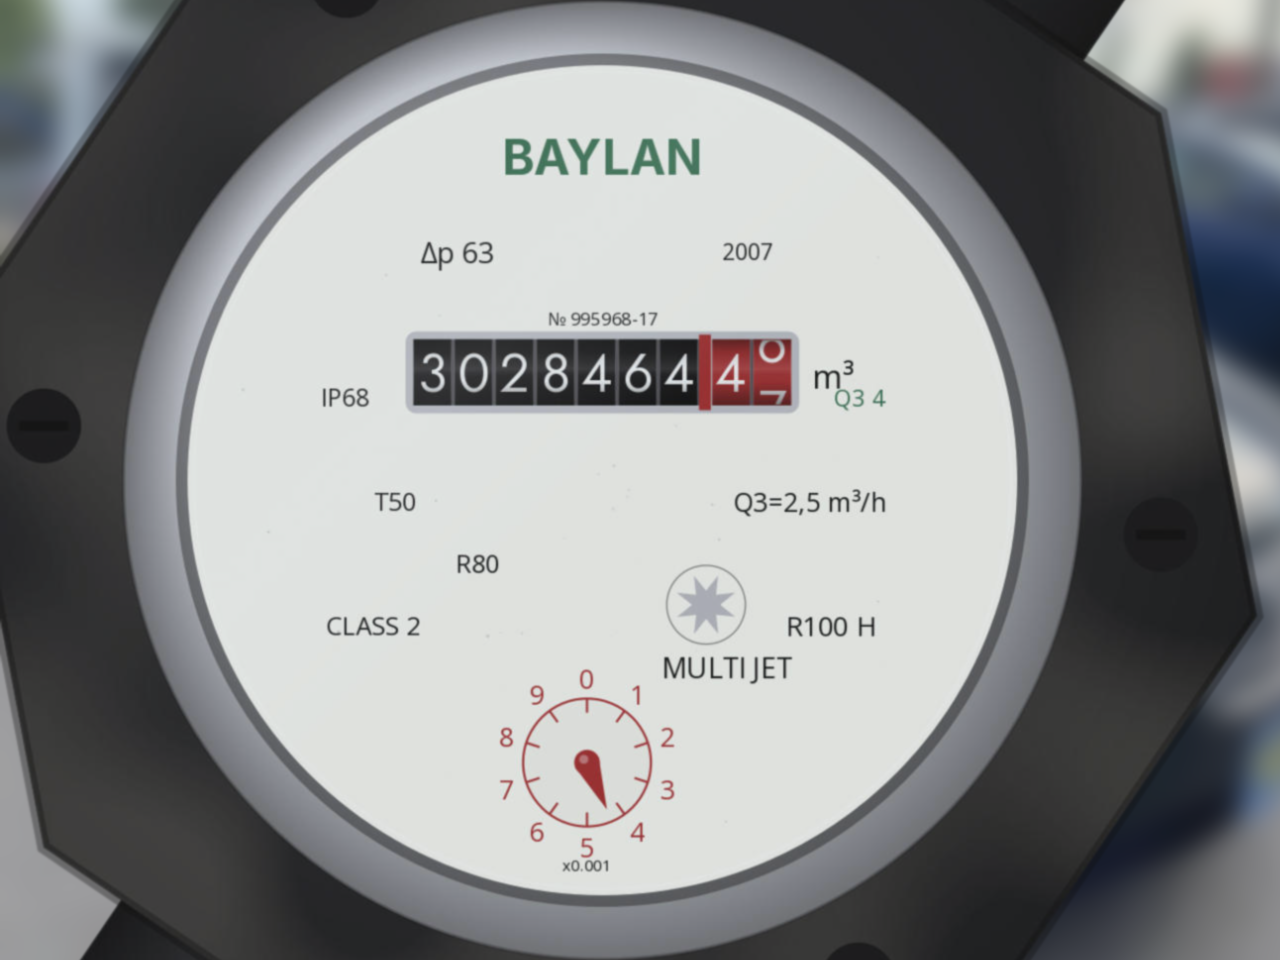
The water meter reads 3028464.464 m³
